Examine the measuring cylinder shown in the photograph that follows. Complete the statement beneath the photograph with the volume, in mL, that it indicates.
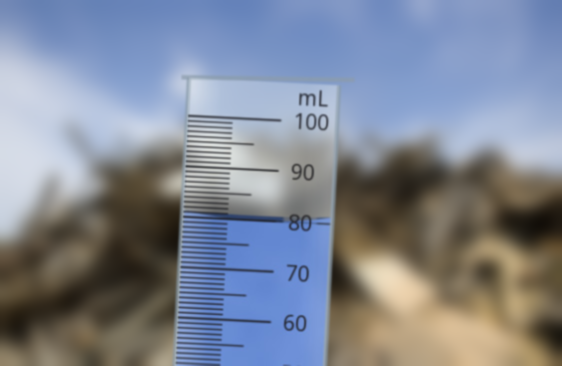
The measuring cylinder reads 80 mL
